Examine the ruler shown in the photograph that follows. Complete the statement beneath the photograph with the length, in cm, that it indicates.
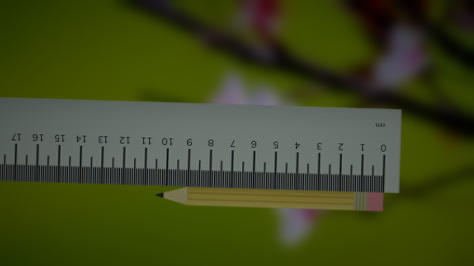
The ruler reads 10.5 cm
